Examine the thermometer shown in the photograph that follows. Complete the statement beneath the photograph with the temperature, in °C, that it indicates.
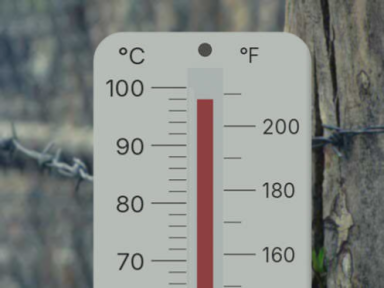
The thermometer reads 98 °C
